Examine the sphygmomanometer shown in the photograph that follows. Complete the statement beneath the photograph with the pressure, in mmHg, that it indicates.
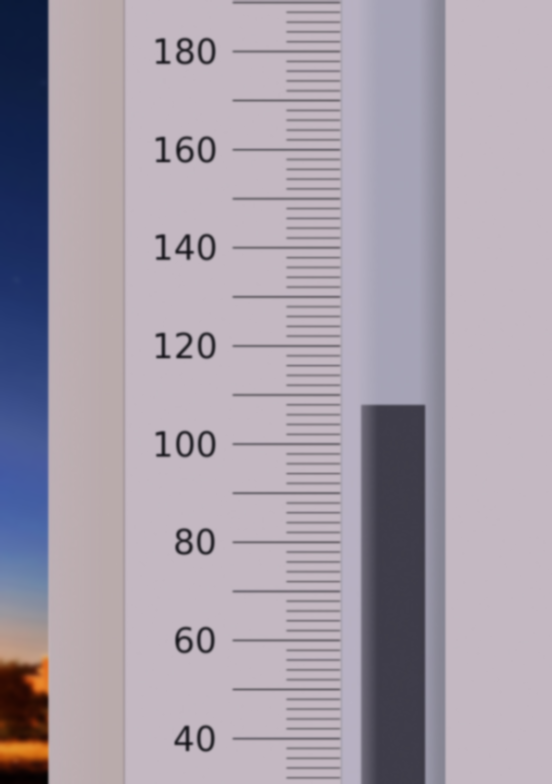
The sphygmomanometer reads 108 mmHg
